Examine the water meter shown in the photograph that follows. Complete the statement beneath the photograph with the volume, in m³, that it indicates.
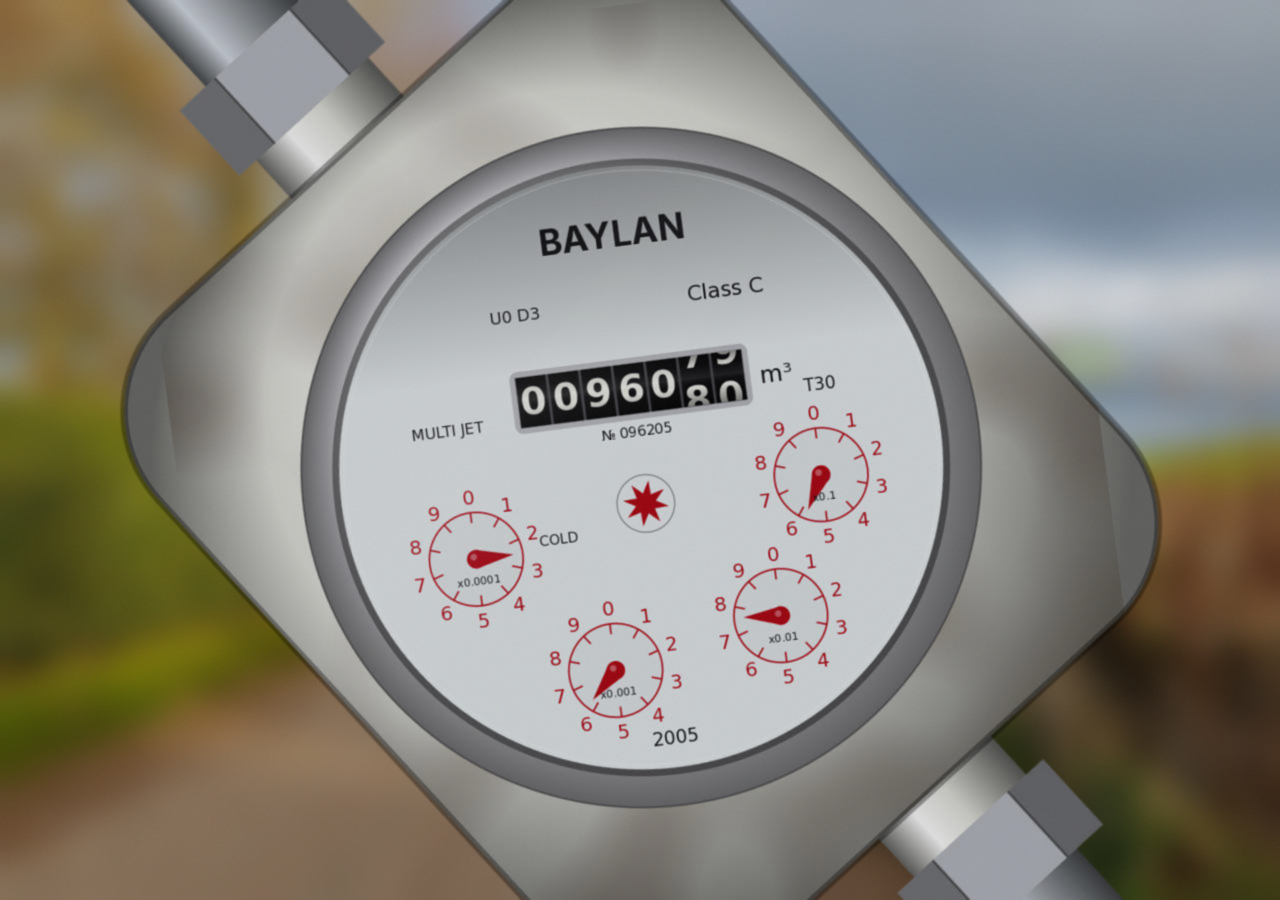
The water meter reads 96079.5762 m³
